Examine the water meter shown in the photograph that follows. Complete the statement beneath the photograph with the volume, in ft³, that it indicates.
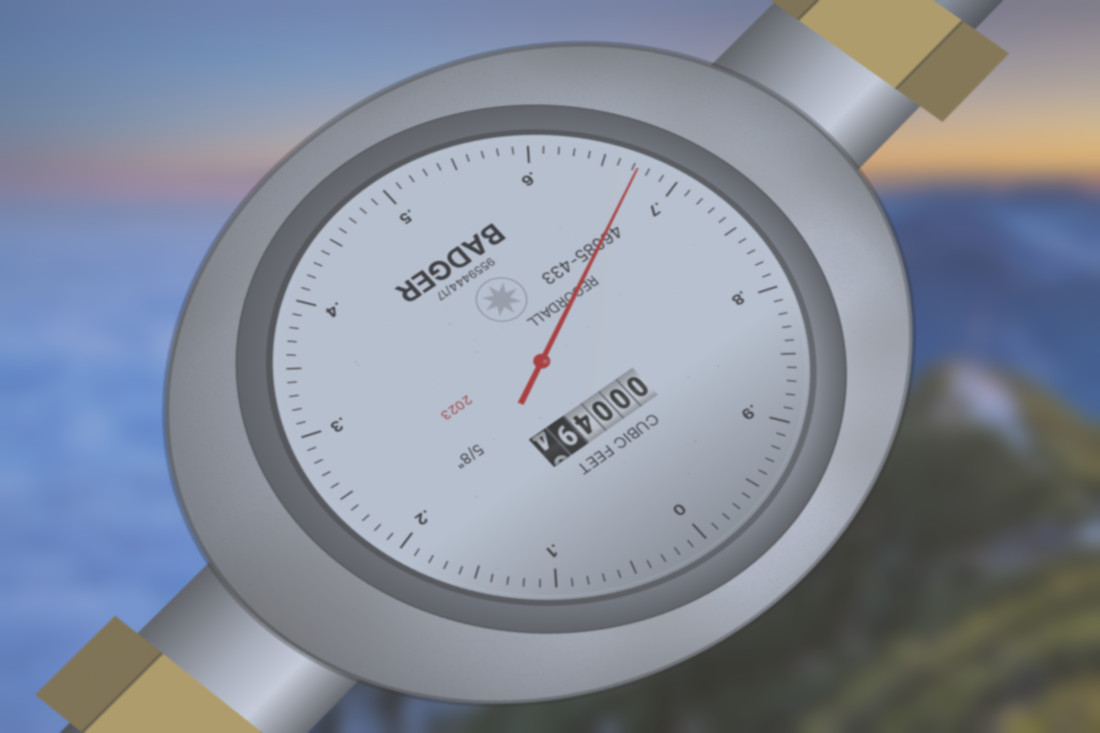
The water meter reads 493.67 ft³
